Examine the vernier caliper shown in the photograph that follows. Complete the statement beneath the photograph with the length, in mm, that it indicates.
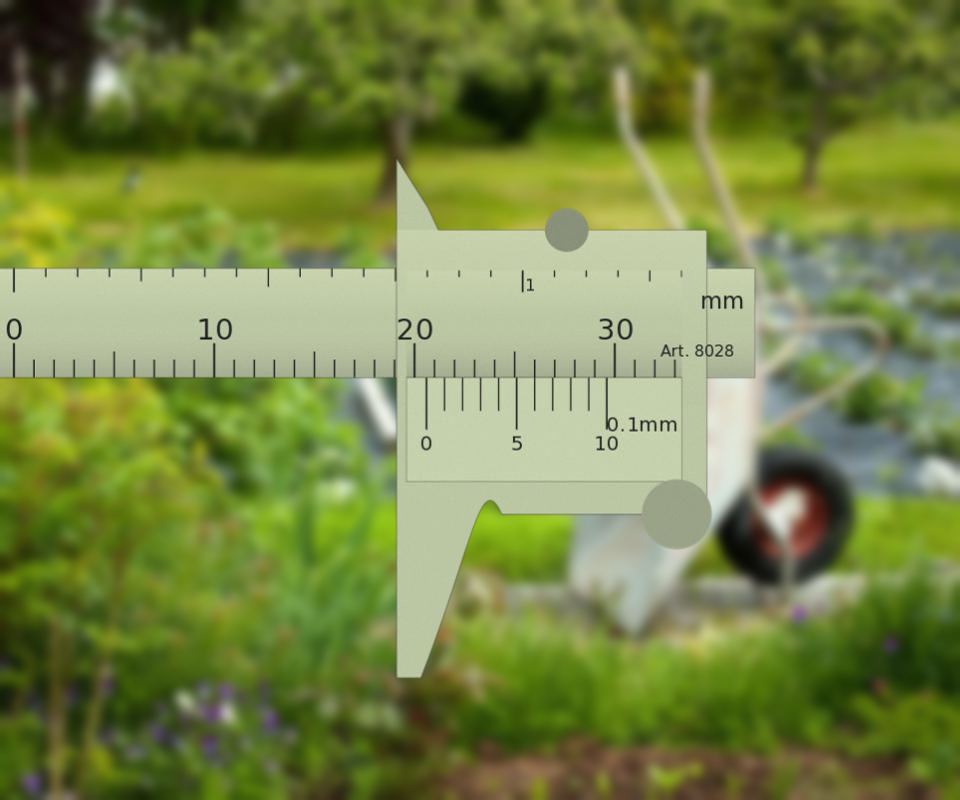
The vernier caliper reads 20.6 mm
